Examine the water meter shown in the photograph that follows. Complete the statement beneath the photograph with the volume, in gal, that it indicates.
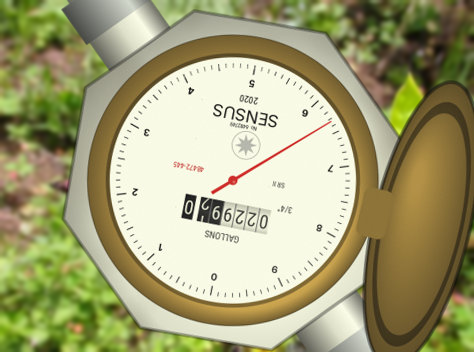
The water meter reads 229916.3 gal
